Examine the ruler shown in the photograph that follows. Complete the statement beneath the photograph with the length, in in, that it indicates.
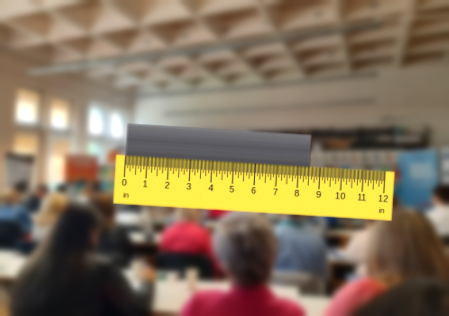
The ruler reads 8.5 in
